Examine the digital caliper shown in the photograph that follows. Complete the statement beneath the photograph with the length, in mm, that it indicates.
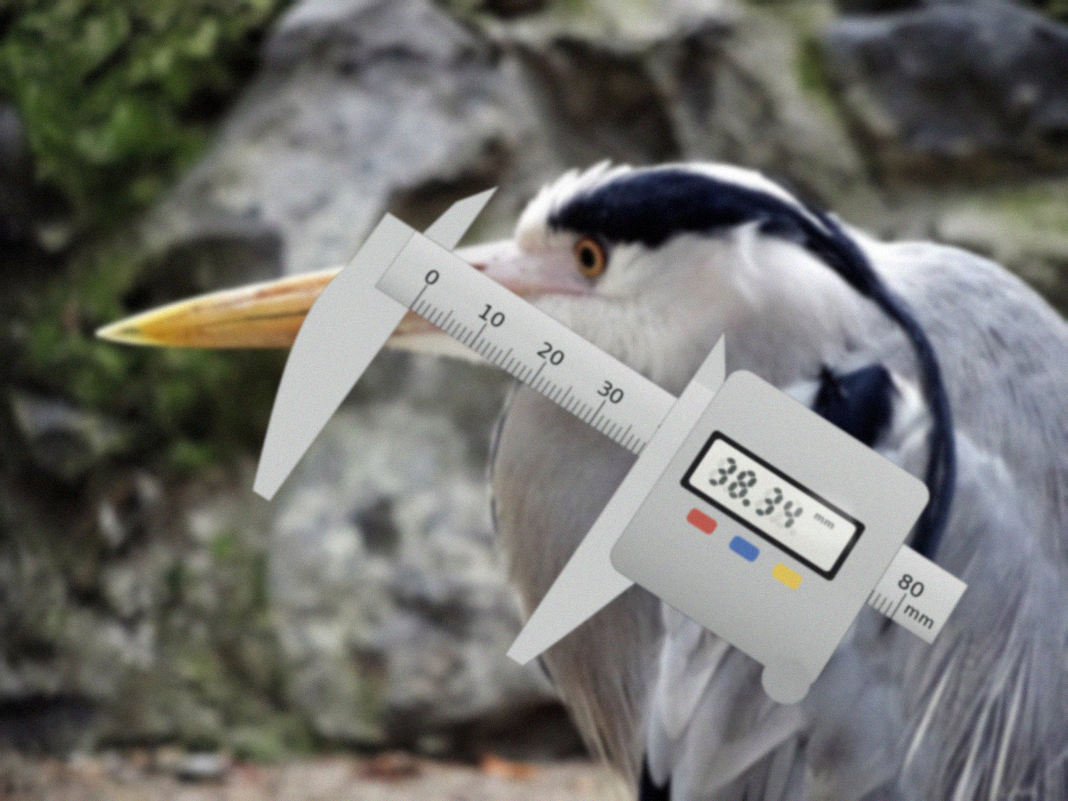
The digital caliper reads 38.34 mm
